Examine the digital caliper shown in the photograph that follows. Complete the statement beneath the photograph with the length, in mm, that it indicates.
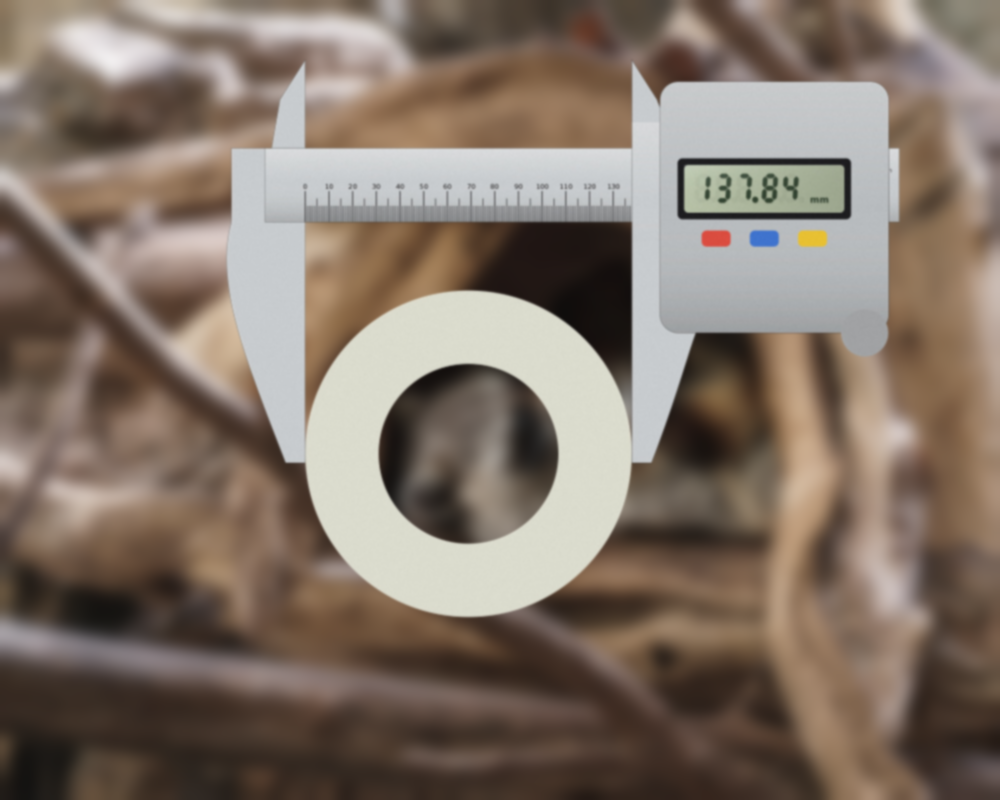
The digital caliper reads 137.84 mm
